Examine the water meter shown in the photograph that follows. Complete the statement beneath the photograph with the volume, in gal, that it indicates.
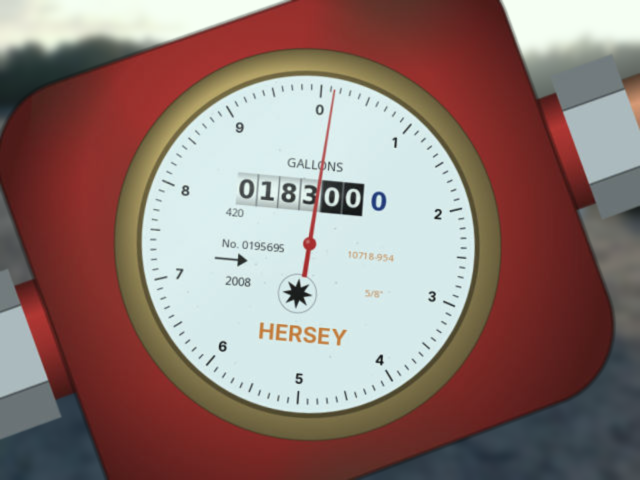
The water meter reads 183000.1 gal
